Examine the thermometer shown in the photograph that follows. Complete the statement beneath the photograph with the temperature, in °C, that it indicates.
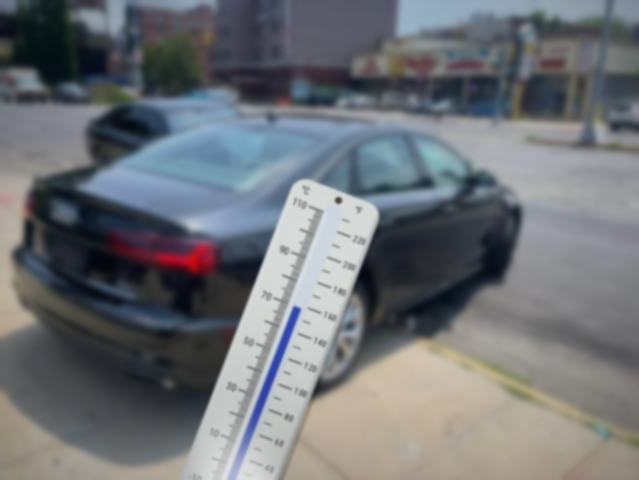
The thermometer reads 70 °C
